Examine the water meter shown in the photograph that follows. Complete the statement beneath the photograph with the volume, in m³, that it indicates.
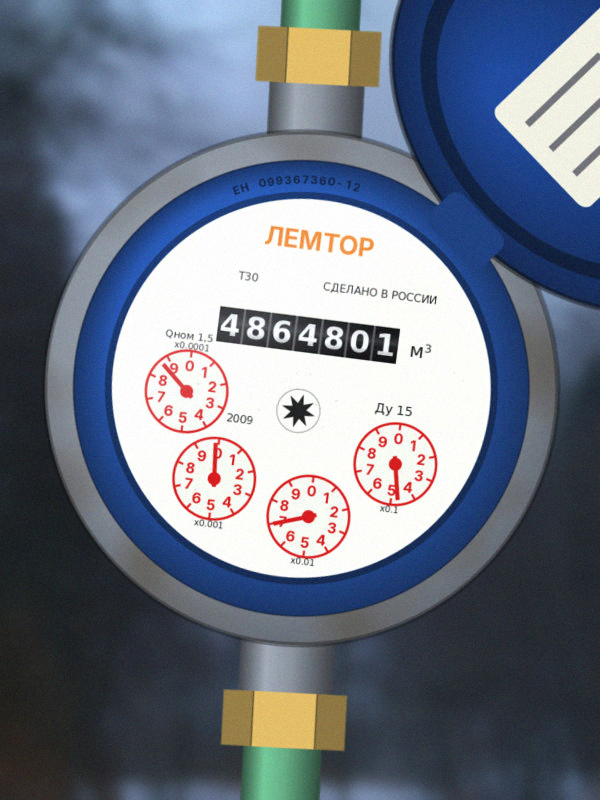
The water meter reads 4864801.4698 m³
